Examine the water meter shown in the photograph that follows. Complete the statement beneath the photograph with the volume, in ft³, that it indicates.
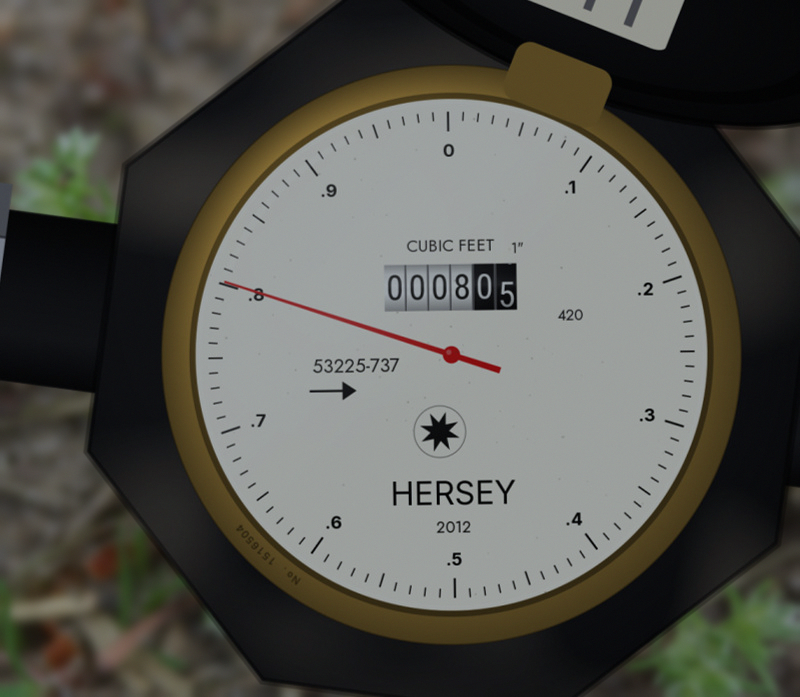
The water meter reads 804.80 ft³
